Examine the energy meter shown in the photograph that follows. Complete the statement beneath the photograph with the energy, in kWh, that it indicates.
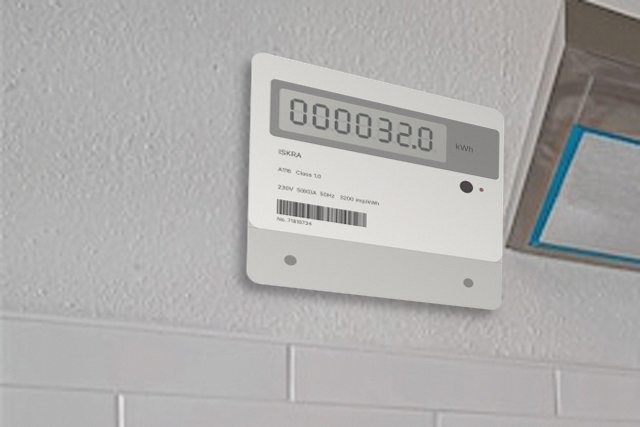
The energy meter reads 32.0 kWh
